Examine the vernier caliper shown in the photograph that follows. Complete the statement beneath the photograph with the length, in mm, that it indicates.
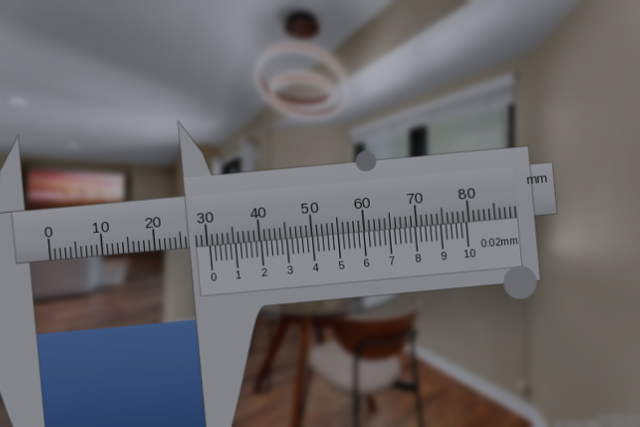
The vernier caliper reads 30.5 mm
